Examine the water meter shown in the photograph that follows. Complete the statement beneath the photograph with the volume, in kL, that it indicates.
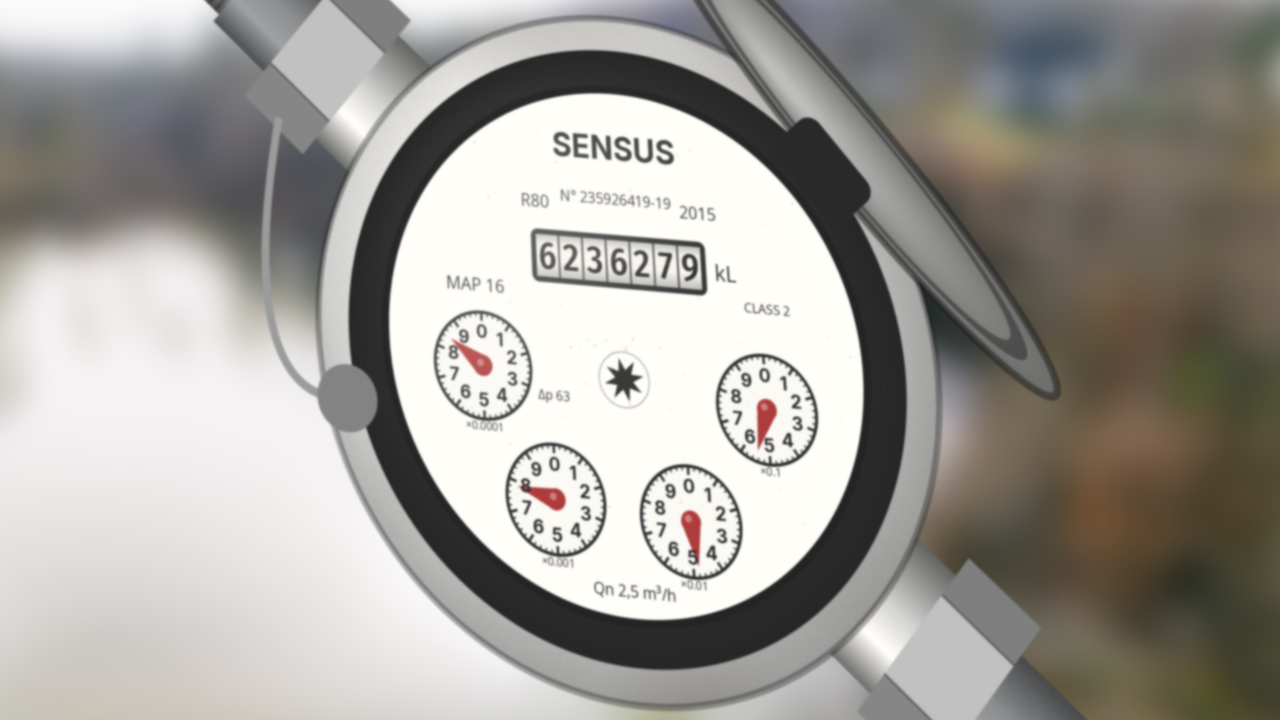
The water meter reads 6236279.5478 kL
